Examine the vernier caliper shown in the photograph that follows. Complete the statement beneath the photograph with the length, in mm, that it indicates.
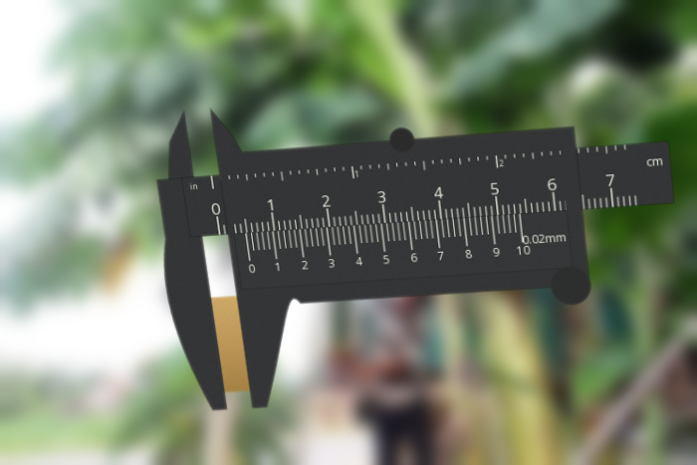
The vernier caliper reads 4.8 mm
